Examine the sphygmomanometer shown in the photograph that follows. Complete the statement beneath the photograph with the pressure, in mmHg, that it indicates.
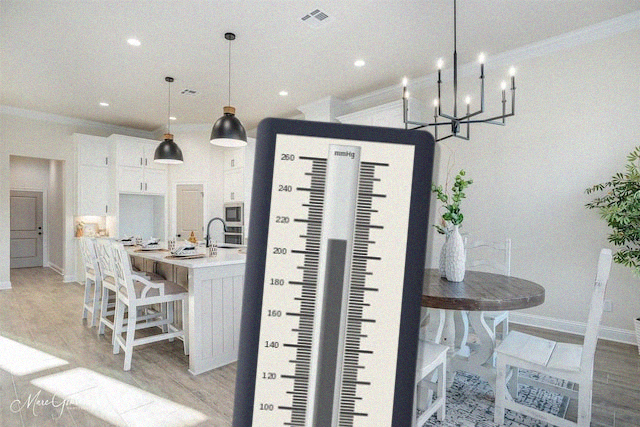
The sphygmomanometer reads 210 mmHg
